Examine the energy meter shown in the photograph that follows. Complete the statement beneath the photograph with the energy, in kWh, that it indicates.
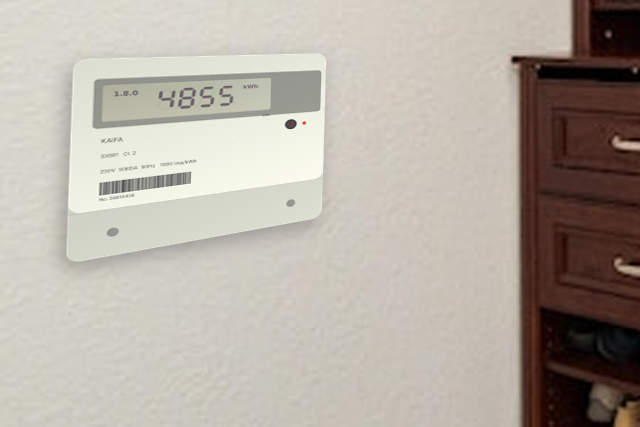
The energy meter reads 4855 kWh
